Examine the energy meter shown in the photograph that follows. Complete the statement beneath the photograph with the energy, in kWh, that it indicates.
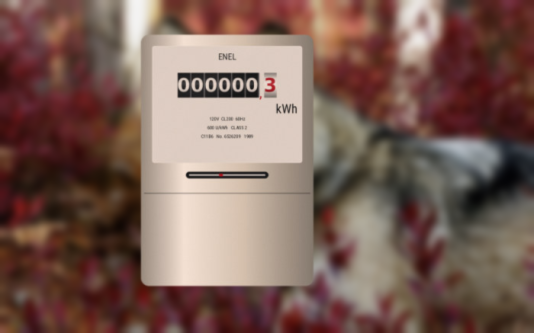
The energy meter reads 0.3 kWh
